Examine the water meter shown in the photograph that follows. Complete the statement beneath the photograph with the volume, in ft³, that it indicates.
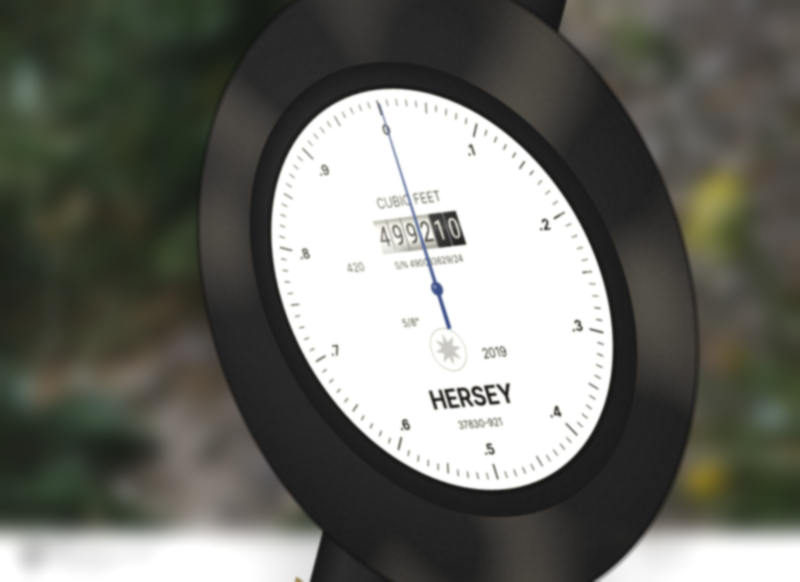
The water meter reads 499210.00 ft³
